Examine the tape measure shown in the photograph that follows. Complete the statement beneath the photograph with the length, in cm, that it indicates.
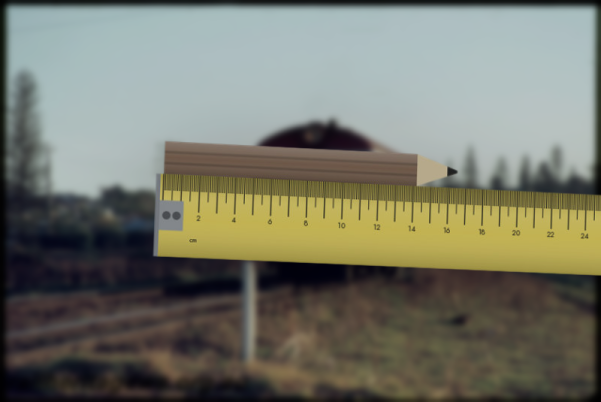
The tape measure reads 16.5 cm
